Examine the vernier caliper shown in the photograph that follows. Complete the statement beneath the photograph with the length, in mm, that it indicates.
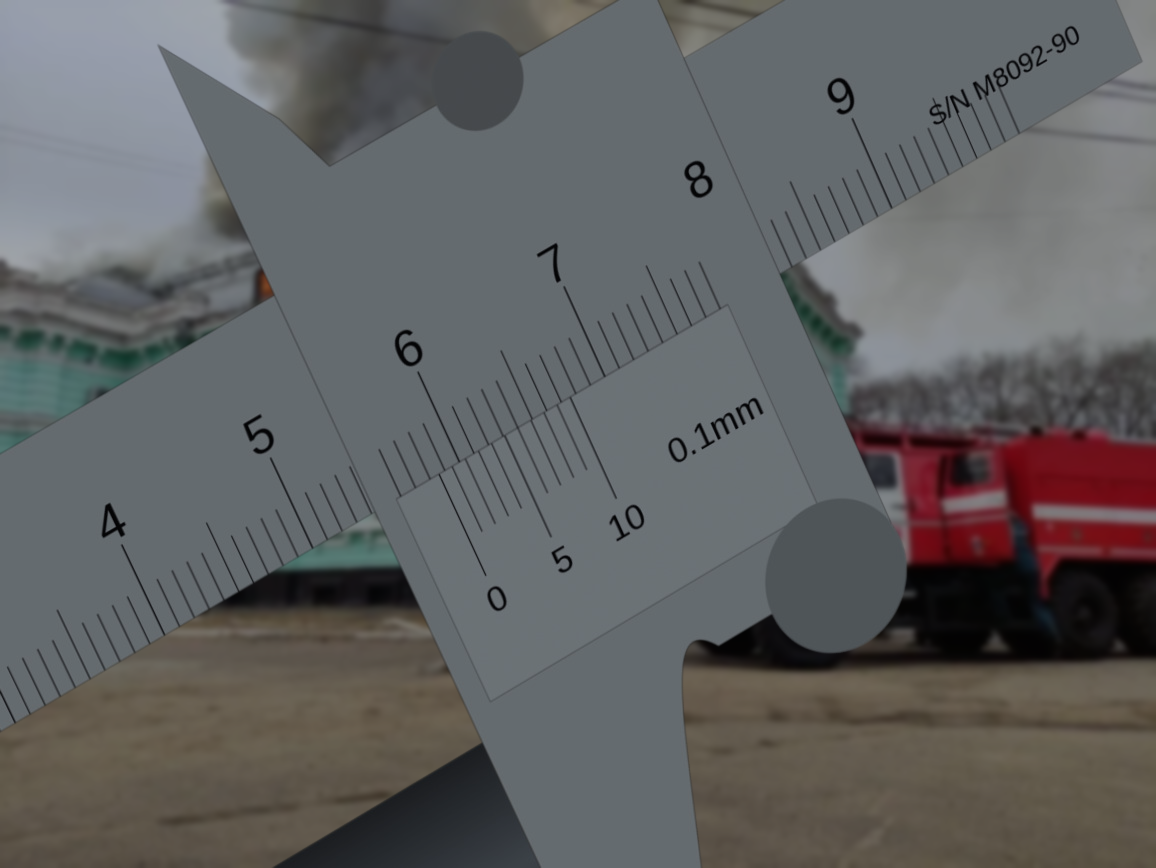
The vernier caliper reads 58.6 mm
